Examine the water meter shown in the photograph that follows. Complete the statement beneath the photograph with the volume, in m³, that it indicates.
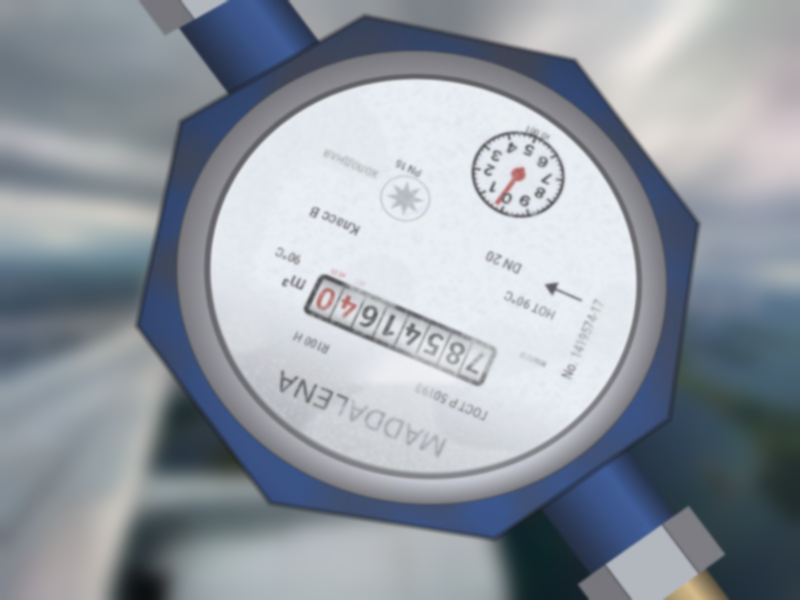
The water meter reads 785416.400 m³
